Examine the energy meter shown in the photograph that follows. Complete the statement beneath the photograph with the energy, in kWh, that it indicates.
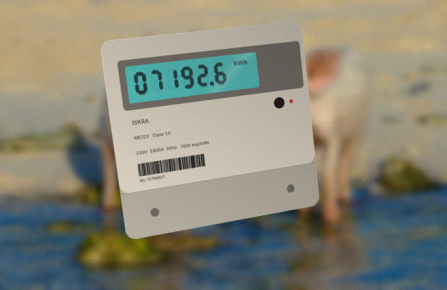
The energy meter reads 7192.6 kWh
